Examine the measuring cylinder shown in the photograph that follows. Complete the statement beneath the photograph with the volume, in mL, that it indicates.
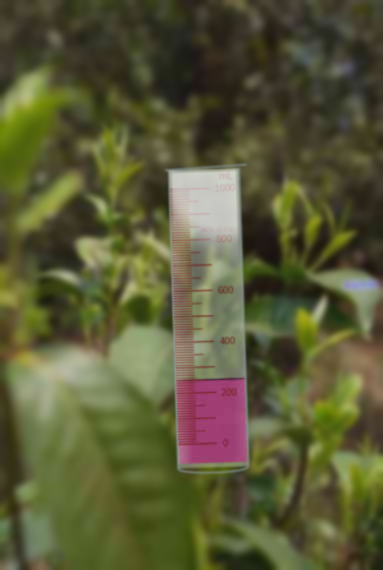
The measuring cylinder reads 250 mL
